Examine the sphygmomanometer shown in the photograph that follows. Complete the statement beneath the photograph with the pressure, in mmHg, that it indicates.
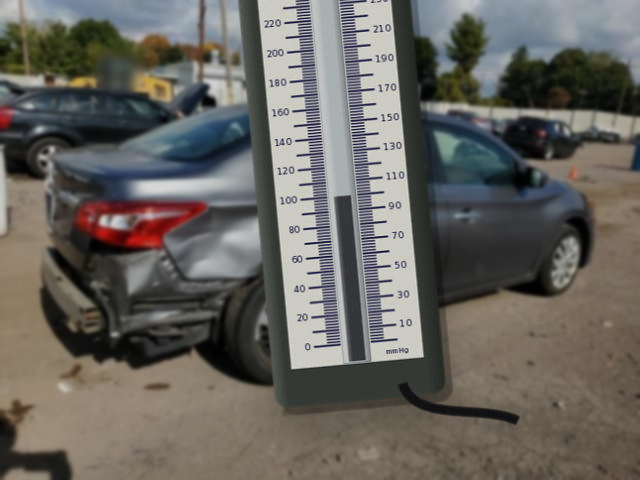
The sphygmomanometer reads 100 mmHg
